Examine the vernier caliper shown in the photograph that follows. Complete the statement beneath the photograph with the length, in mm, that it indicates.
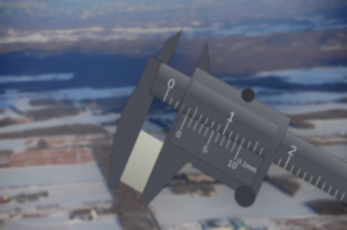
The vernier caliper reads 4.0 mm
